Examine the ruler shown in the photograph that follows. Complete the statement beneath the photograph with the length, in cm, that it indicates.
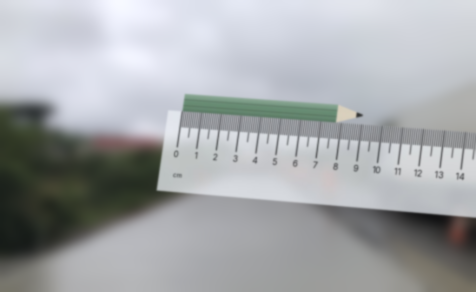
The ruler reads 9 cm
